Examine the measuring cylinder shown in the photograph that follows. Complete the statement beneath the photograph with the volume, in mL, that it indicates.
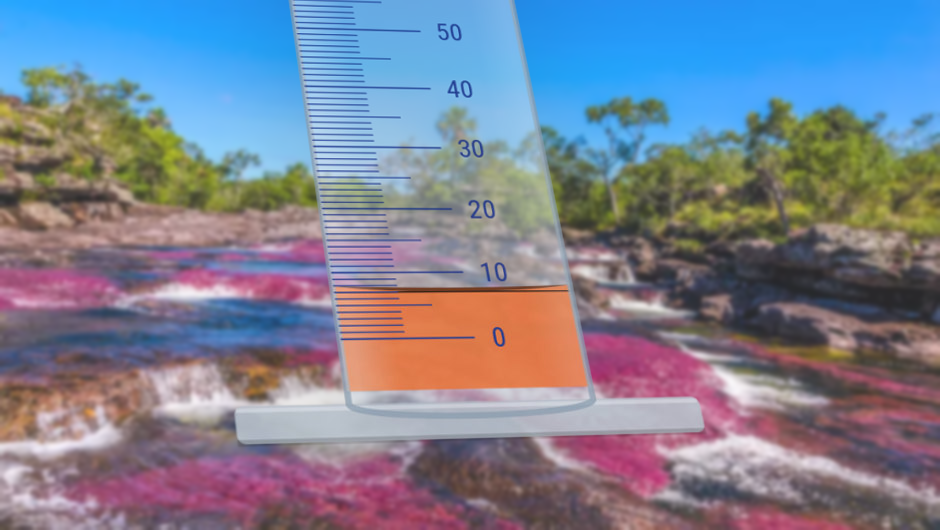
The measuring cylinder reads 7 mL
